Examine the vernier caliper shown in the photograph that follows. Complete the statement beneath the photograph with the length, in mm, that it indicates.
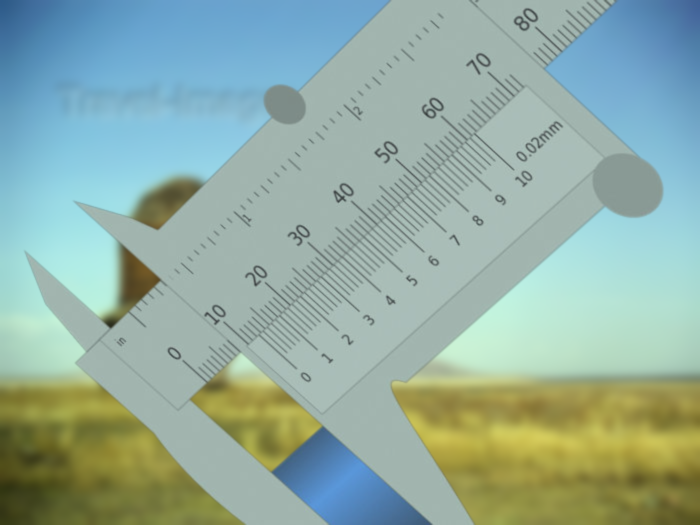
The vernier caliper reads 12.5 mm
